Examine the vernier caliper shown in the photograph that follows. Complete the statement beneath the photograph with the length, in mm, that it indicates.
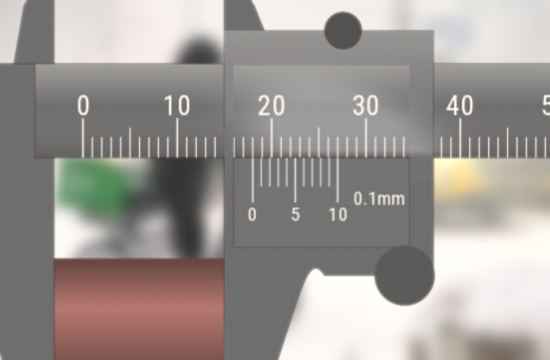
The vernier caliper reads 18.0 mm
